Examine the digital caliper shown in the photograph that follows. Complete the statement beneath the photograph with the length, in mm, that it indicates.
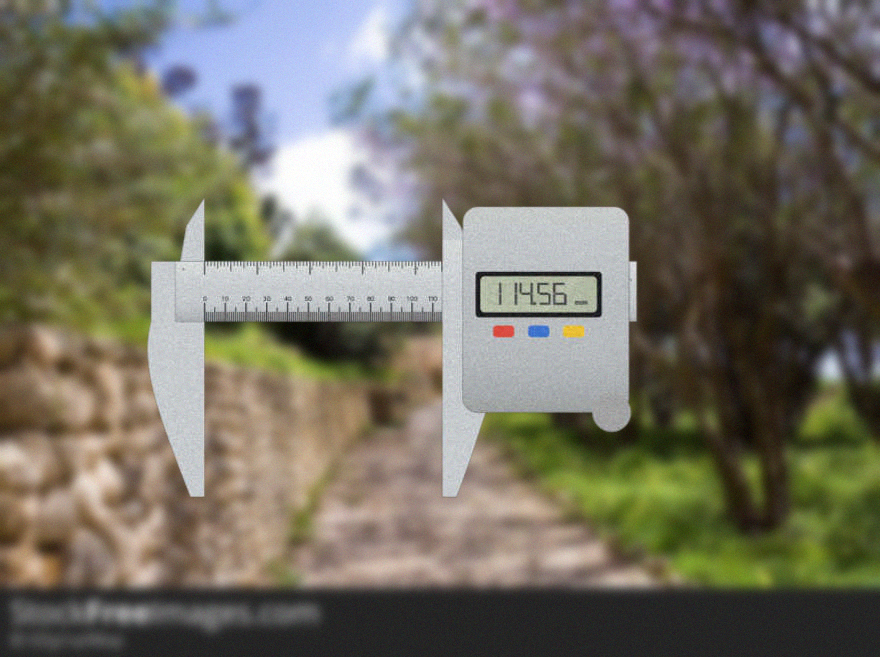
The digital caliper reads 114.56 mm
